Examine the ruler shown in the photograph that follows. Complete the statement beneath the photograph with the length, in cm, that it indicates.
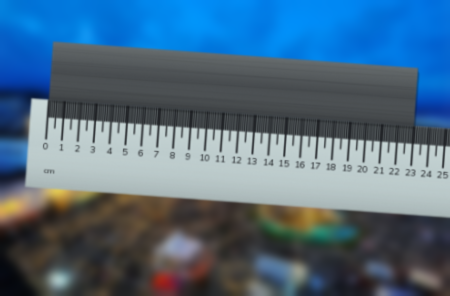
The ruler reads 23 cm
